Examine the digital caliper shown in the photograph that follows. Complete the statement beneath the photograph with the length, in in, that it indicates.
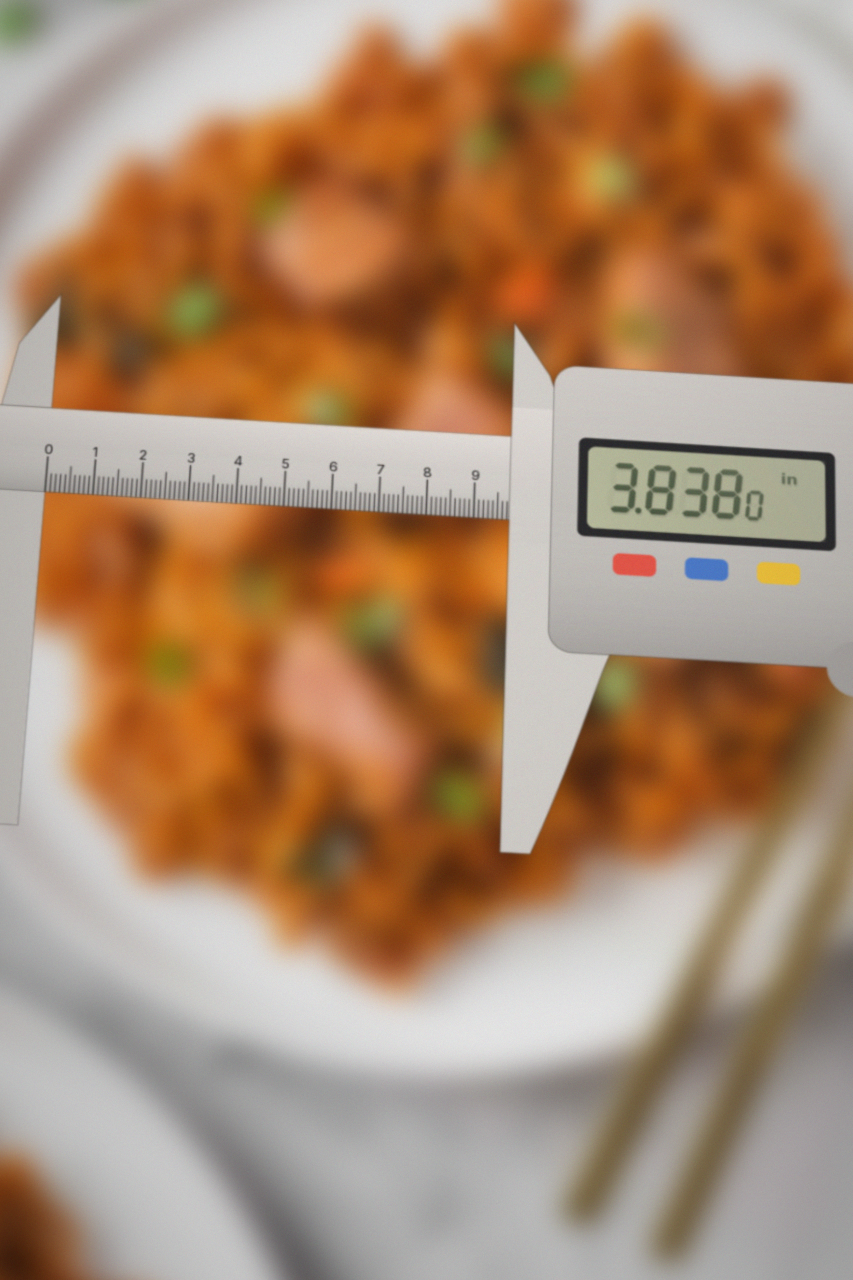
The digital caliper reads 3.8380 in
